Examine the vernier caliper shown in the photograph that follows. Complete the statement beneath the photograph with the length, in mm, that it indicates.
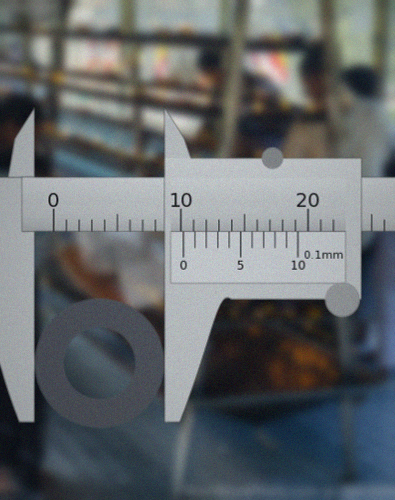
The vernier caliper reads 10.2 mm
